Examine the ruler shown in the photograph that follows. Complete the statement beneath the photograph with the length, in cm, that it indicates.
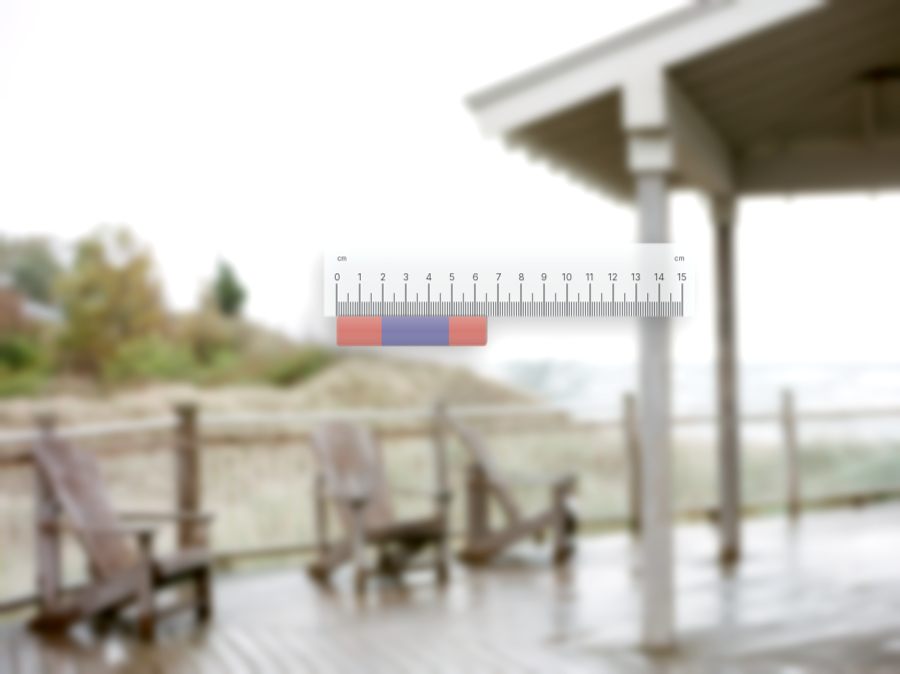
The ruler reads 6.5 cm
